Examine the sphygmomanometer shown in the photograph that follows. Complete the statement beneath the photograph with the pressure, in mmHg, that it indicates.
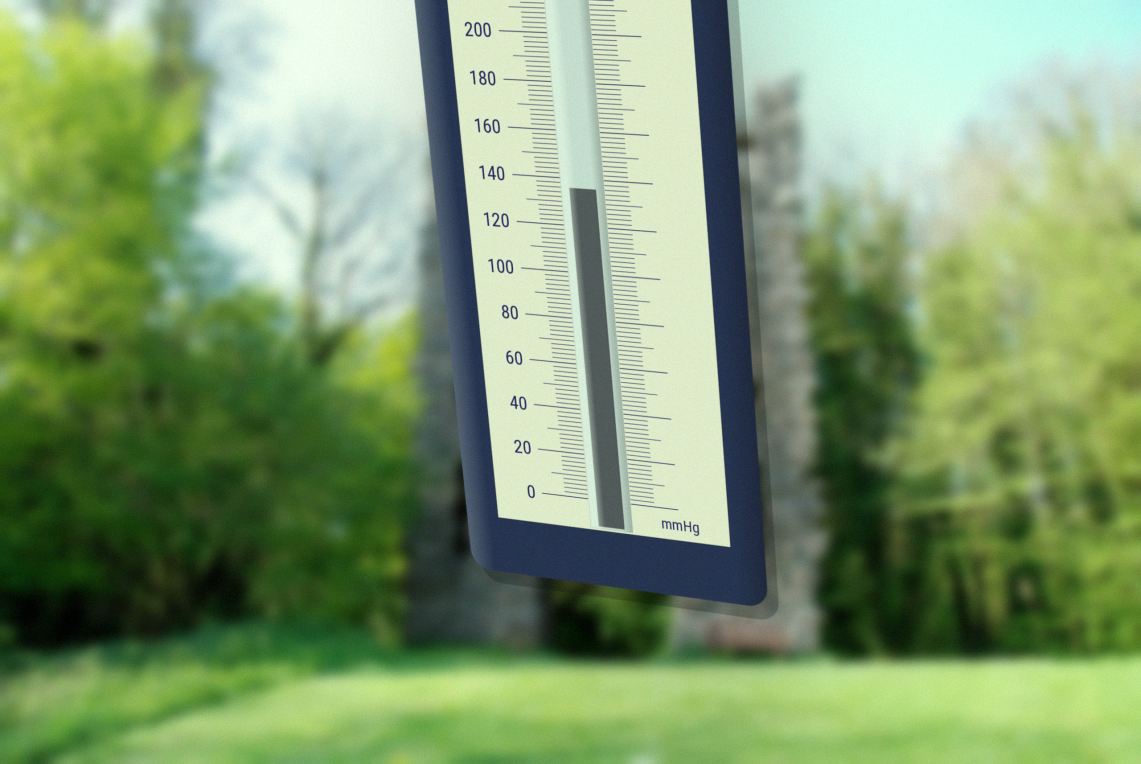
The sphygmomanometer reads 136 mmHg
